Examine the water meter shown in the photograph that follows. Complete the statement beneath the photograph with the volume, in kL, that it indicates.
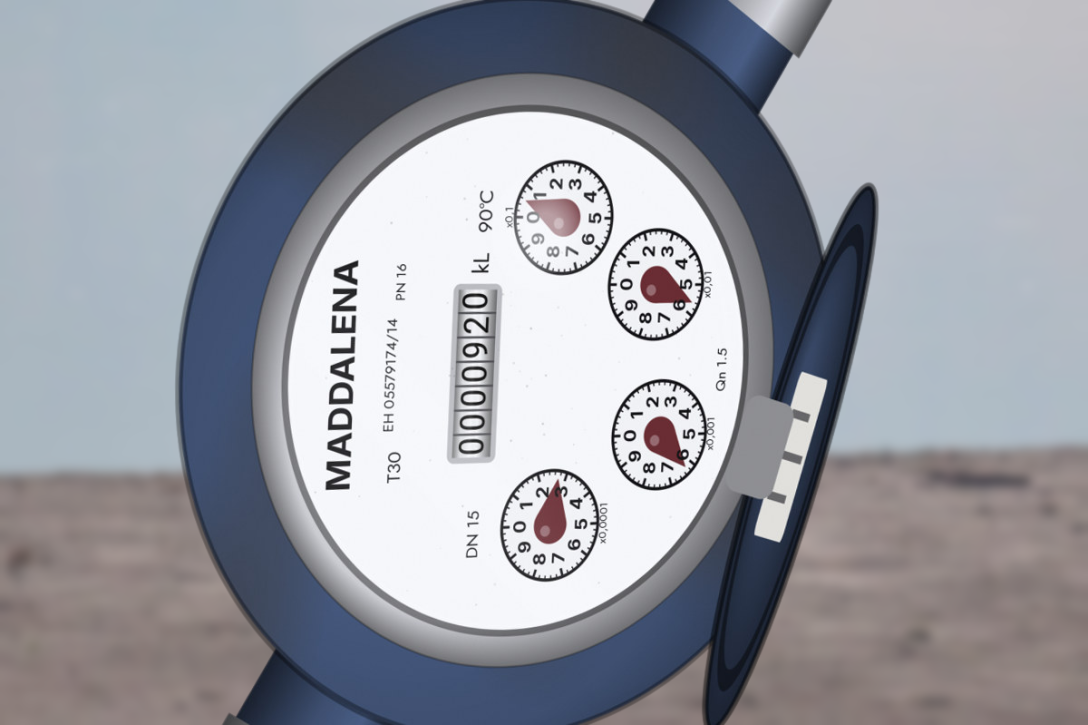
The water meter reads 920.0562 kL
